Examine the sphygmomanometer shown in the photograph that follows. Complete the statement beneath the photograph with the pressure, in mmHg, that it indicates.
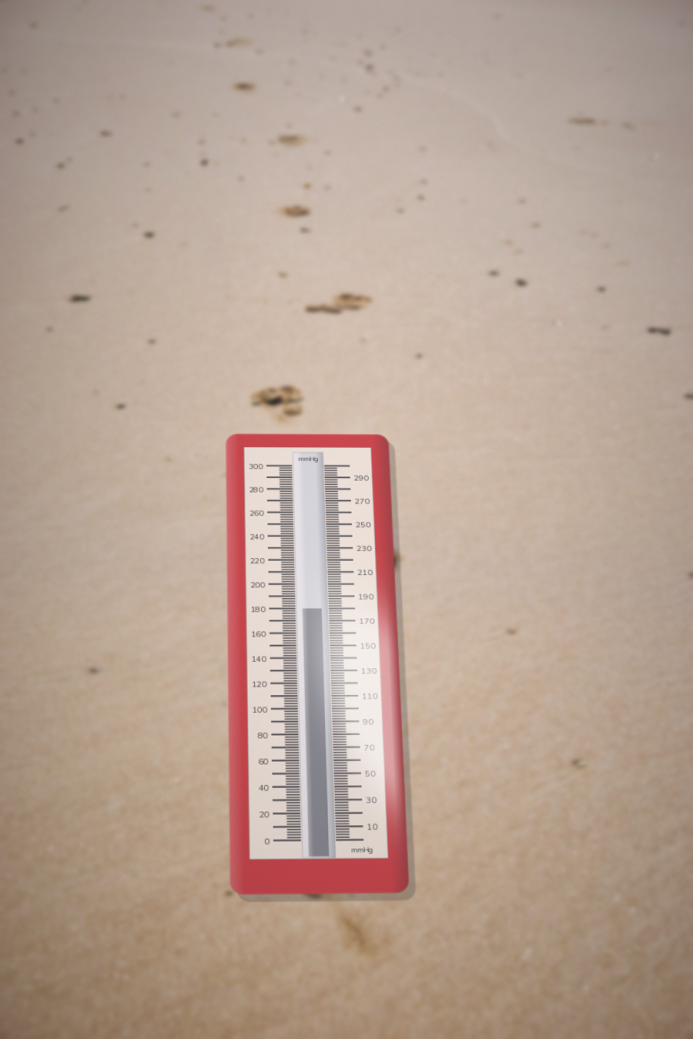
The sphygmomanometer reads 180 mmHg
